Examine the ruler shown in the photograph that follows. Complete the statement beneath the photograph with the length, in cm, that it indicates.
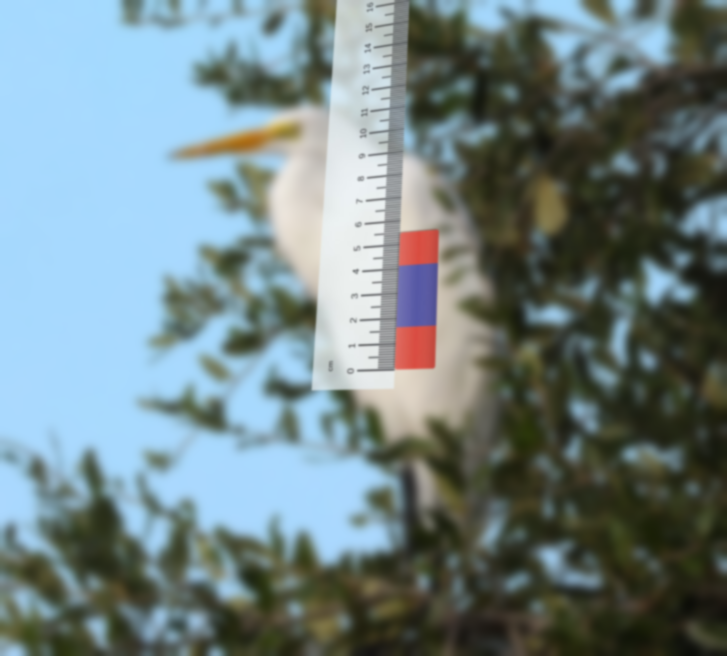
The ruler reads 5.5 cm
